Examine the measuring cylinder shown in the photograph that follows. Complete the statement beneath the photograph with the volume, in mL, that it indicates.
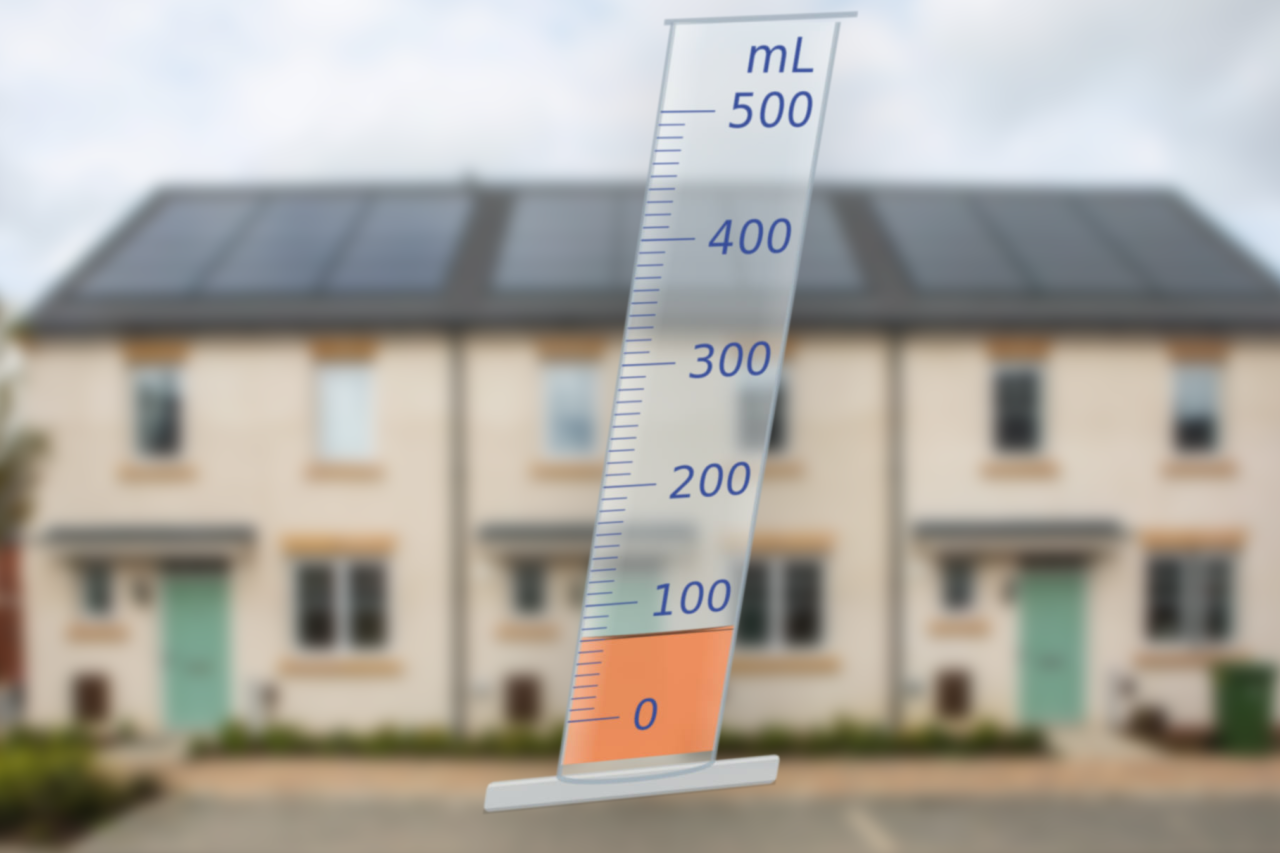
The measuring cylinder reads 70 mL
